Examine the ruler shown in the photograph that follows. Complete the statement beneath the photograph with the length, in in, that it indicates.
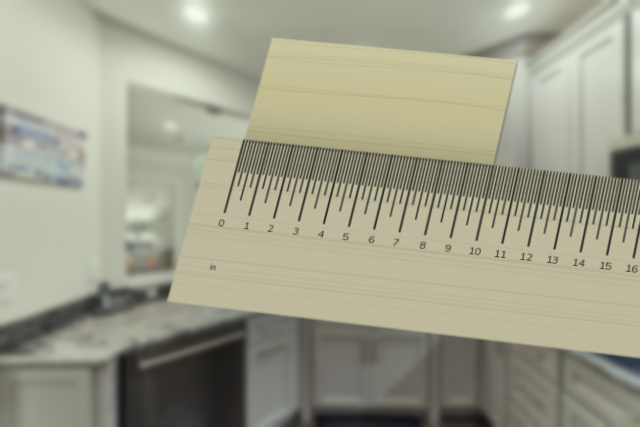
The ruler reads 10 in
